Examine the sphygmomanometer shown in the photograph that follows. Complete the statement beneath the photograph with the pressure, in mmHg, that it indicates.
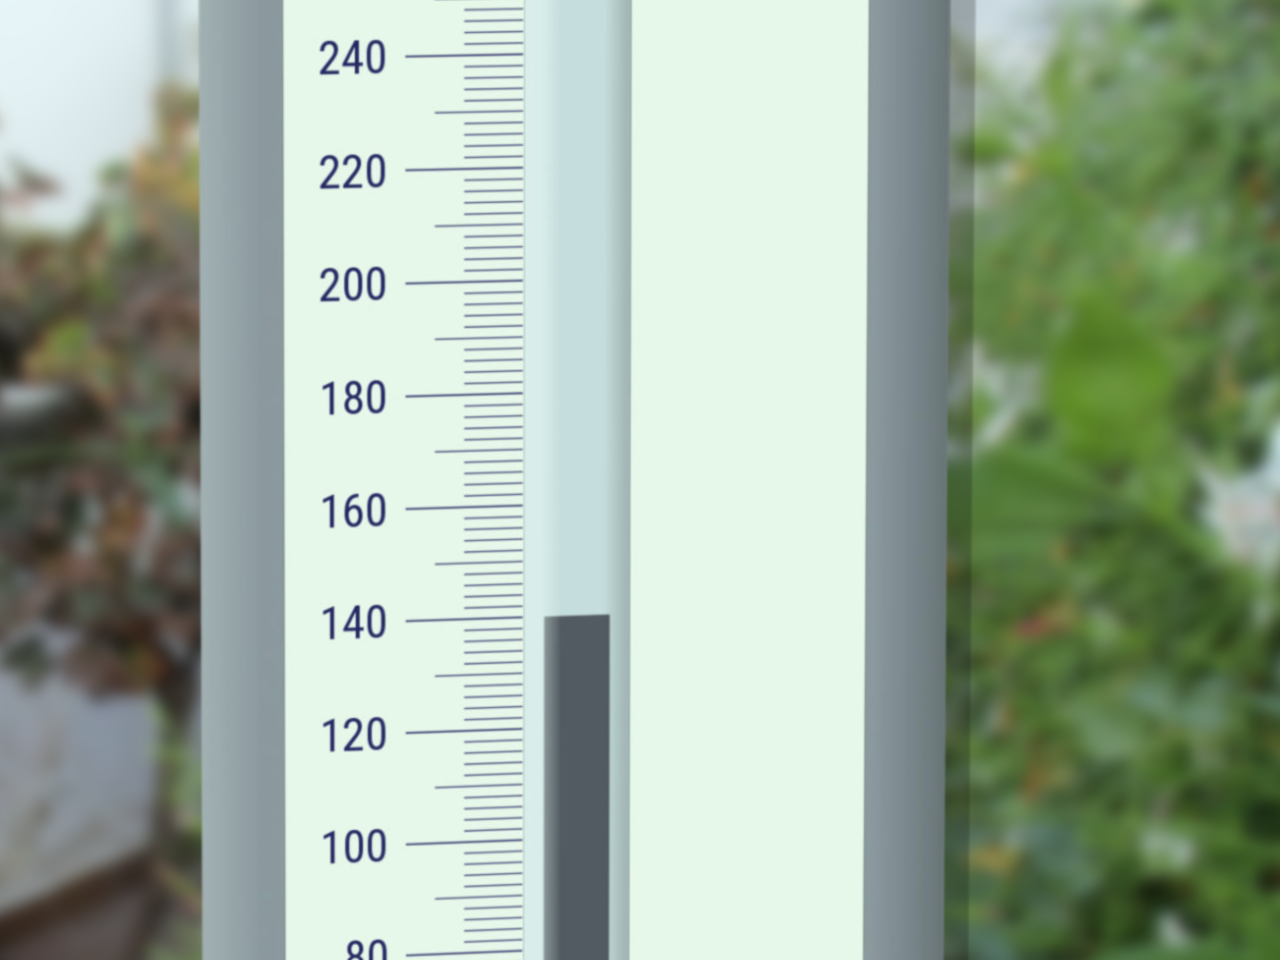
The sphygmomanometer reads 140 mmHg
